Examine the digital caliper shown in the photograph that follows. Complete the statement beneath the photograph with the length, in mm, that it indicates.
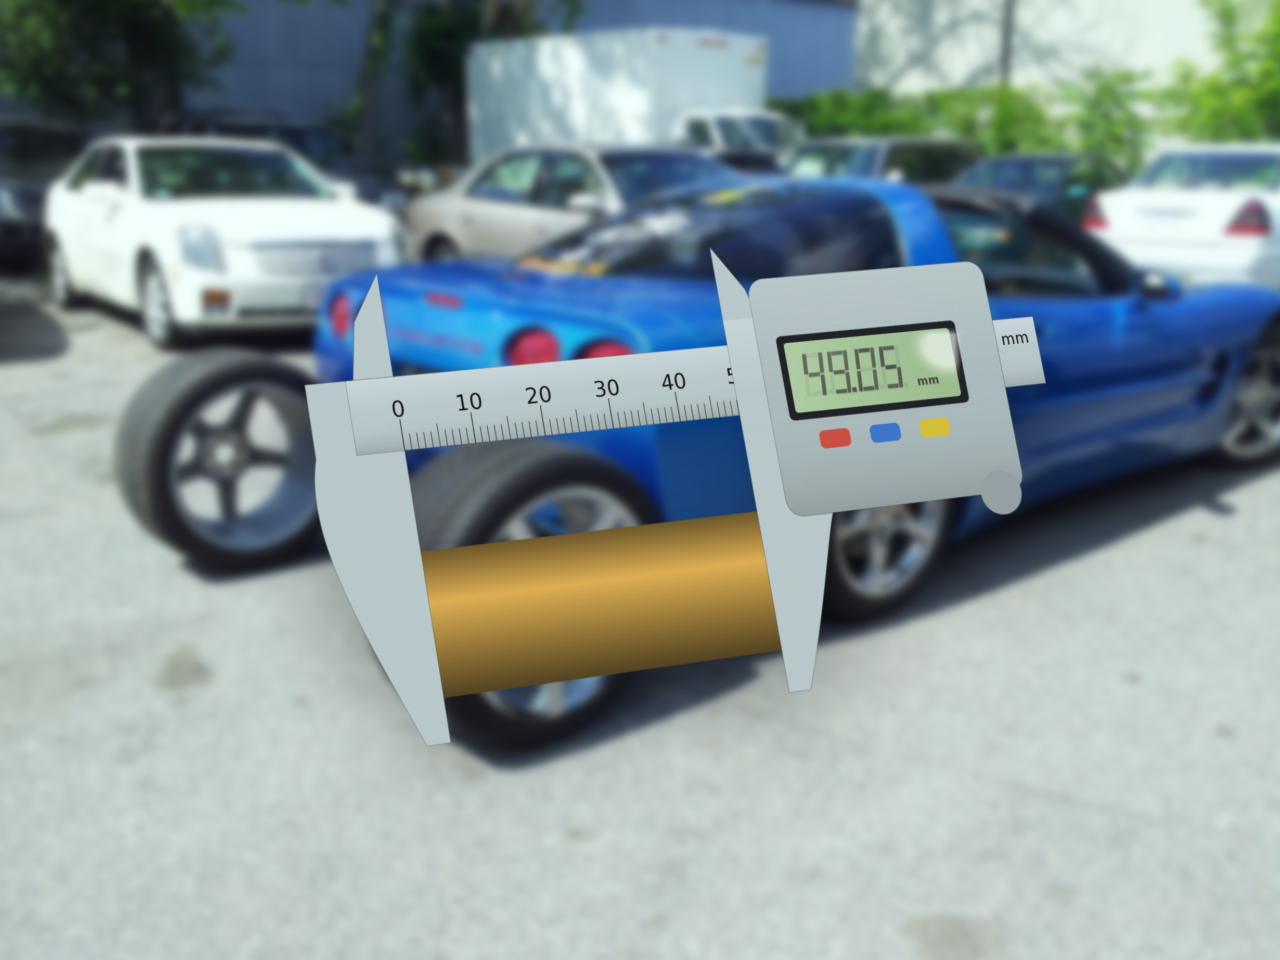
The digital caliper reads 49.05 mm
